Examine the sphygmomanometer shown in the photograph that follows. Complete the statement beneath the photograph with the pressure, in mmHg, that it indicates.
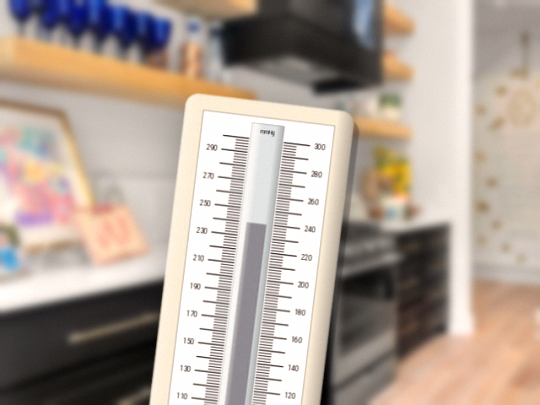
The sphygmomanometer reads 240 mmHg
